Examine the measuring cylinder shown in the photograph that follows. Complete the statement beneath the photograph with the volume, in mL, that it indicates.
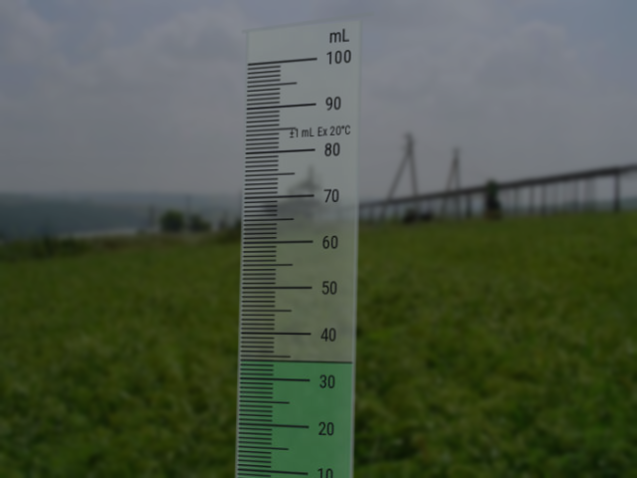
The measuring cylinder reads 34 mL
